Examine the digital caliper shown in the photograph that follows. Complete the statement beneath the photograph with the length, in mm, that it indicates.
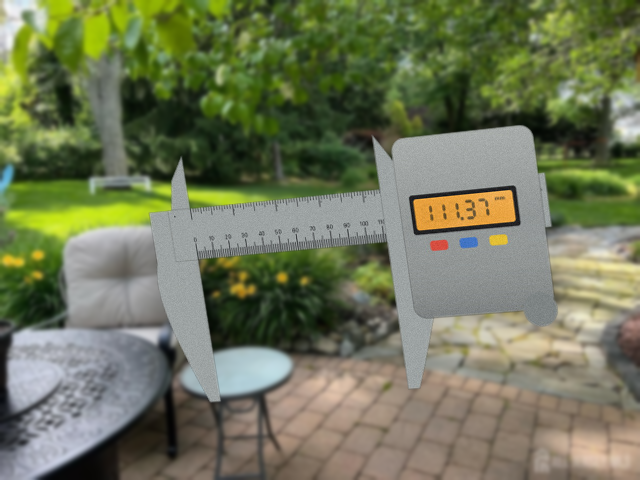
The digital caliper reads 111.37 mm
